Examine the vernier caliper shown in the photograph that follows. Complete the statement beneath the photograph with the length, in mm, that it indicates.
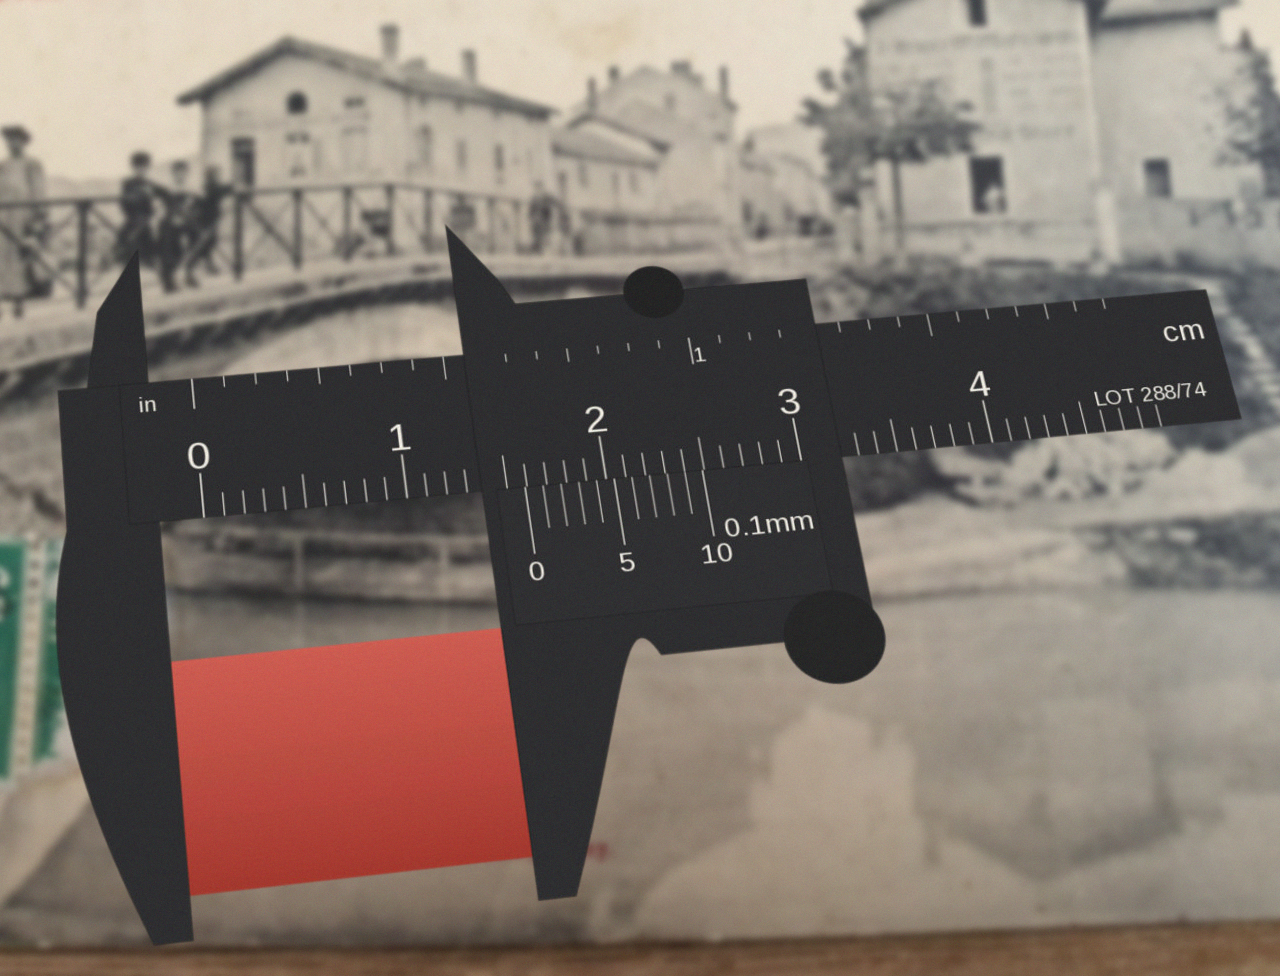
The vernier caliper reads 15.9 mm
